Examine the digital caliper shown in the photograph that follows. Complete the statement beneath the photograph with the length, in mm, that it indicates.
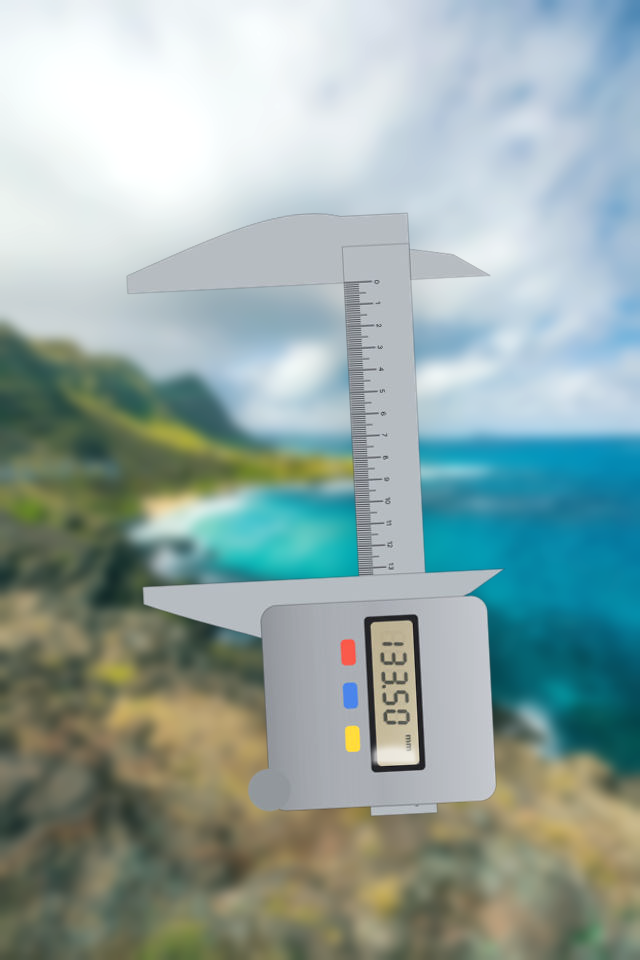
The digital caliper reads 133.50 mm
